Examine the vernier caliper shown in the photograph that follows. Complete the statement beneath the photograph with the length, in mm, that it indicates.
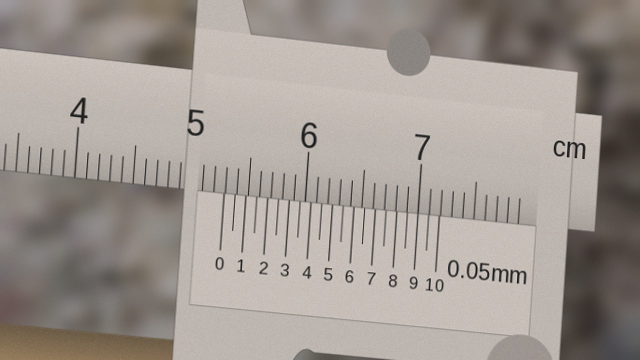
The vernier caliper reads 52.9 mm
